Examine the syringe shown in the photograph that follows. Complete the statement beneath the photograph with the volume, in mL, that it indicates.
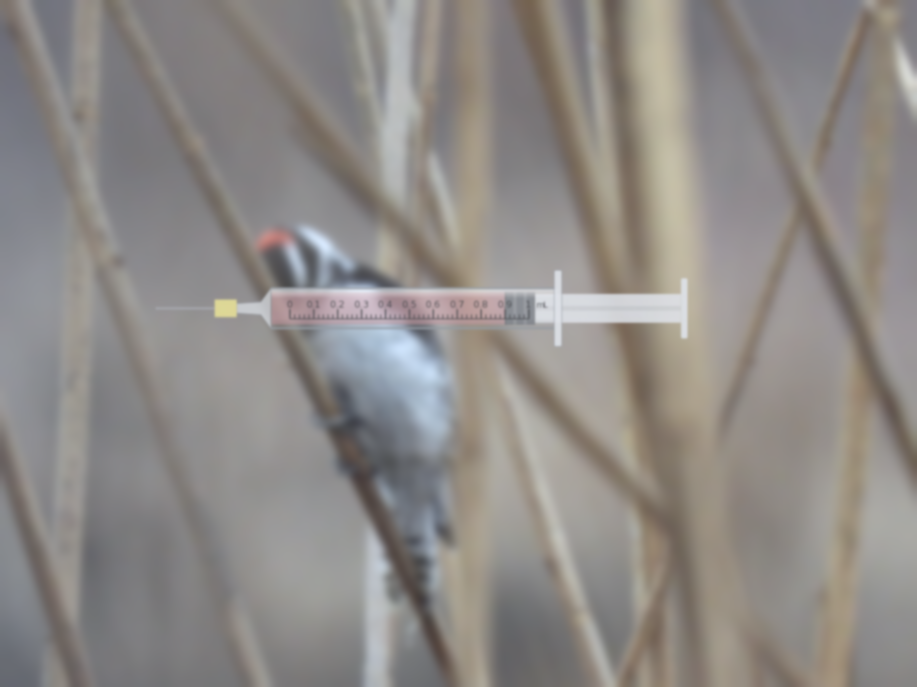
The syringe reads 0.9 mL
